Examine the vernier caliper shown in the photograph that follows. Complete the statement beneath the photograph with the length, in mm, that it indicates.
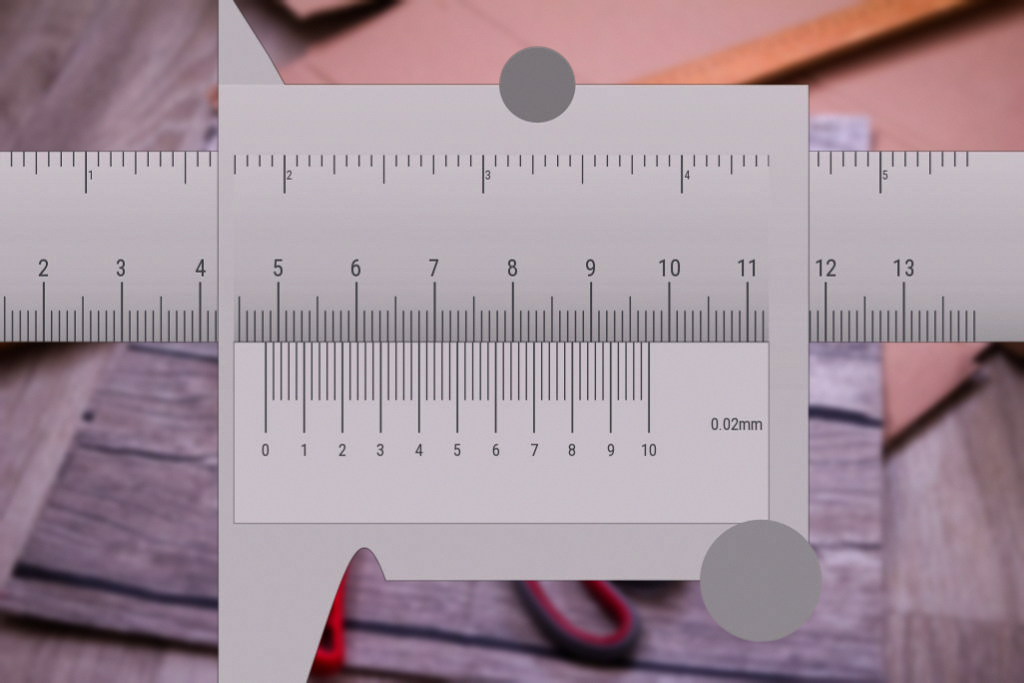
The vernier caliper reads 48.4 mm
